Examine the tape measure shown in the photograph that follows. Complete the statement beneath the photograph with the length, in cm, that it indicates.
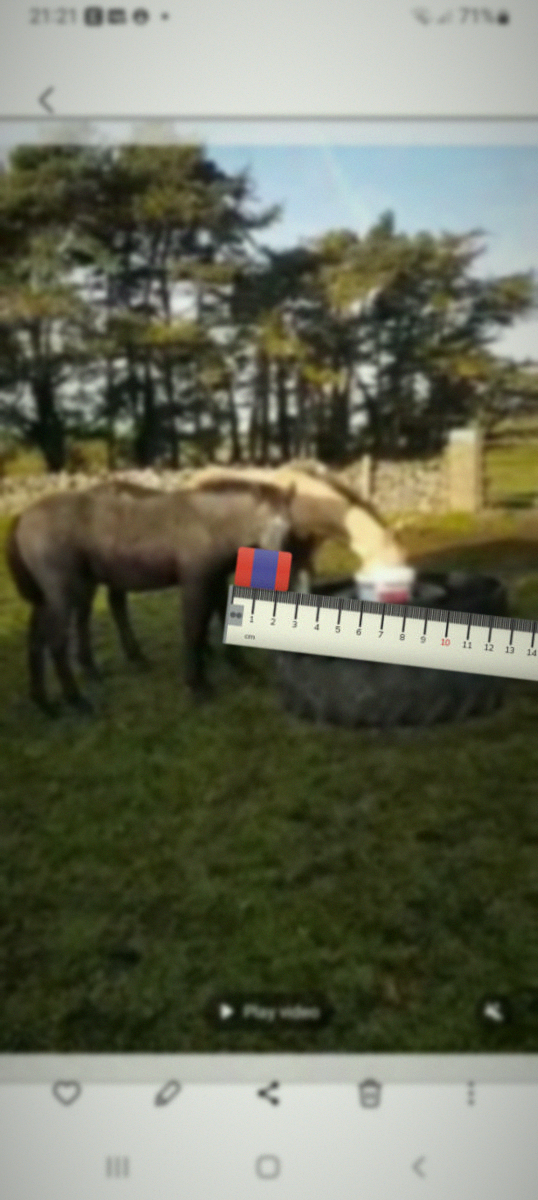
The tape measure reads 2.5 cm
